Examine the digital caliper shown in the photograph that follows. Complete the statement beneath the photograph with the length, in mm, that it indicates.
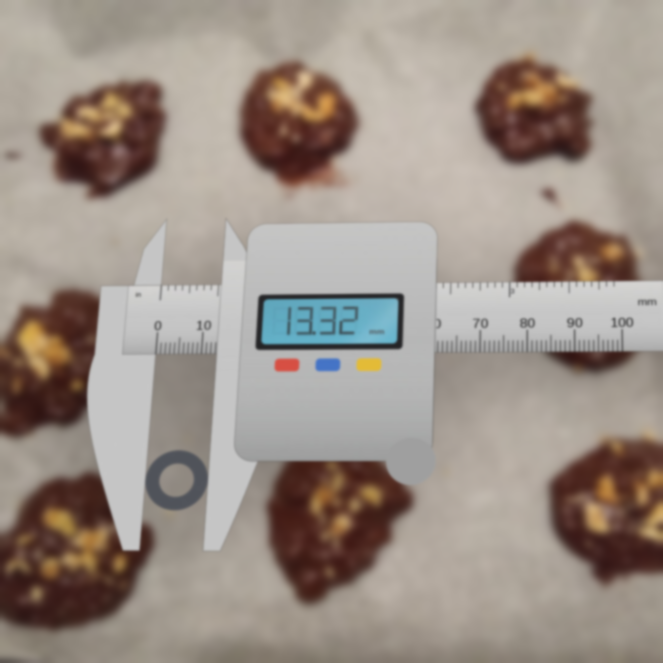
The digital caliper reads 13.32 mm
